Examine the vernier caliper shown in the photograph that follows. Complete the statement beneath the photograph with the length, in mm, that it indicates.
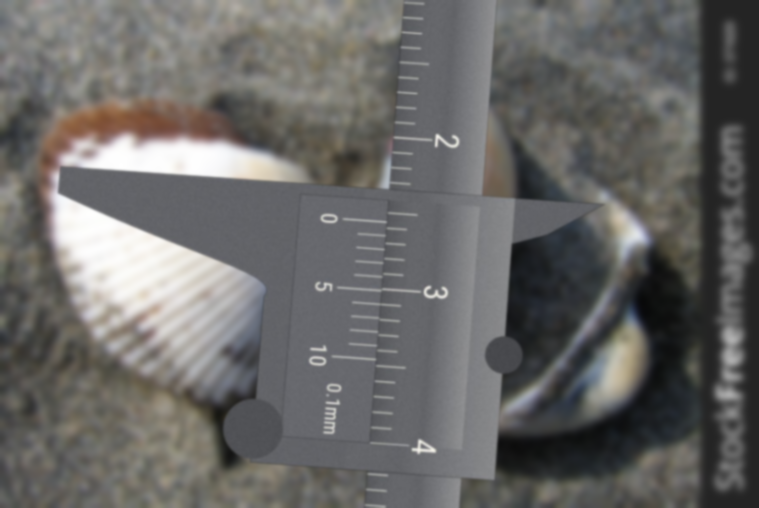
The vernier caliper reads 25.6 mm
